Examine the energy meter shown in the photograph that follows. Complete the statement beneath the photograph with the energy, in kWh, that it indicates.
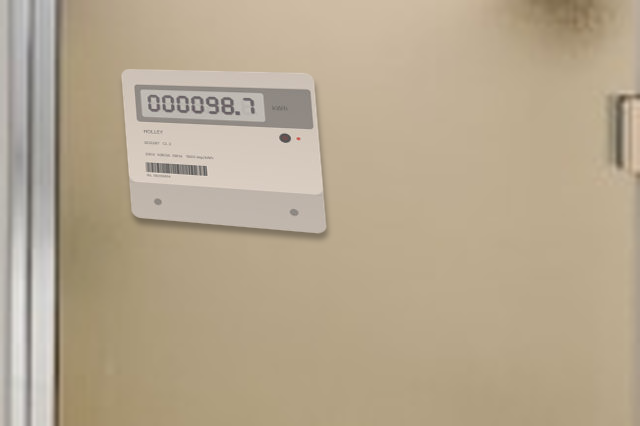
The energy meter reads 98.7 kWh
